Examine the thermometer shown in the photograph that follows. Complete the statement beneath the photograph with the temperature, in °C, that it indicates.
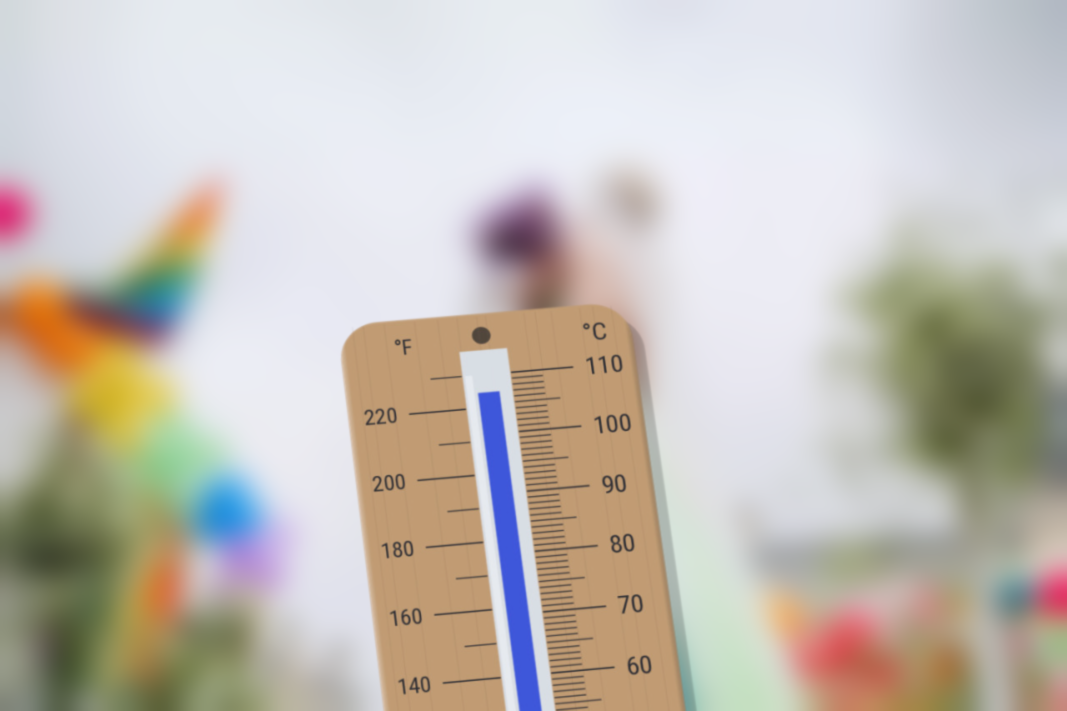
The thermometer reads 107 °C
